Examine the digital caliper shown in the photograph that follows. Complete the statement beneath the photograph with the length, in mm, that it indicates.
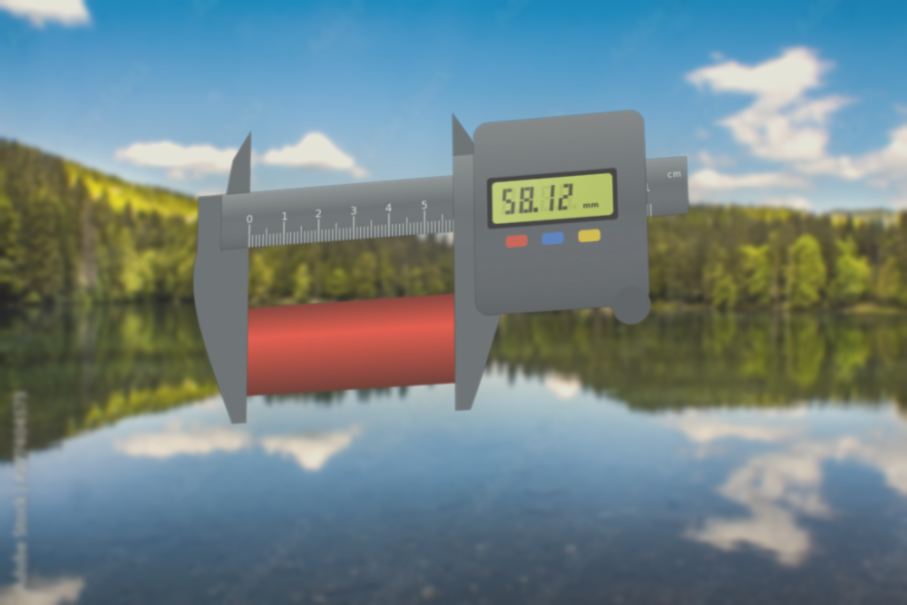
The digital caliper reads 58.12 mm
